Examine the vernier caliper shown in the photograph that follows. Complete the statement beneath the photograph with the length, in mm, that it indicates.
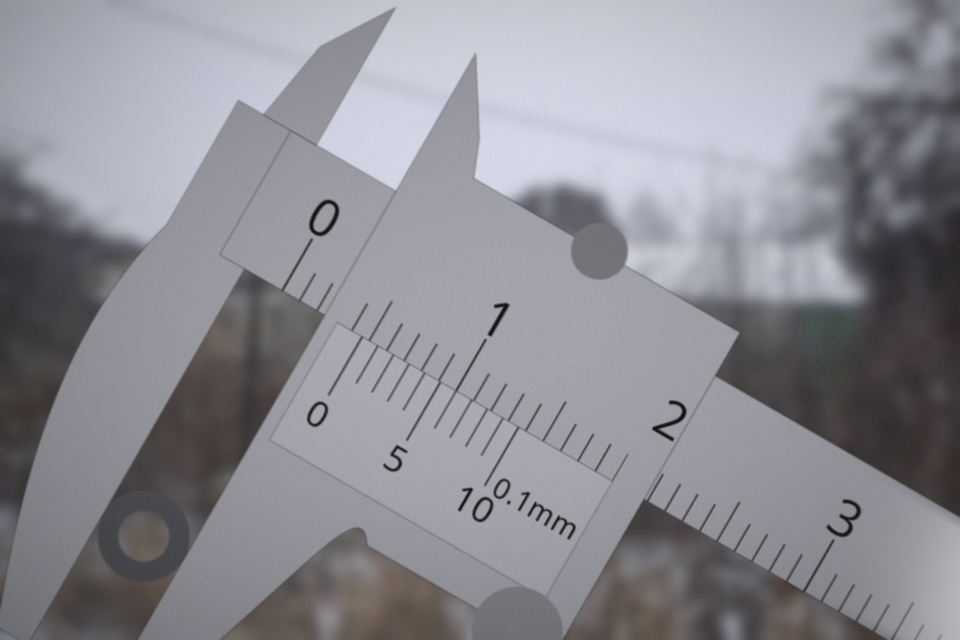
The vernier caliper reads 4.6 mm
